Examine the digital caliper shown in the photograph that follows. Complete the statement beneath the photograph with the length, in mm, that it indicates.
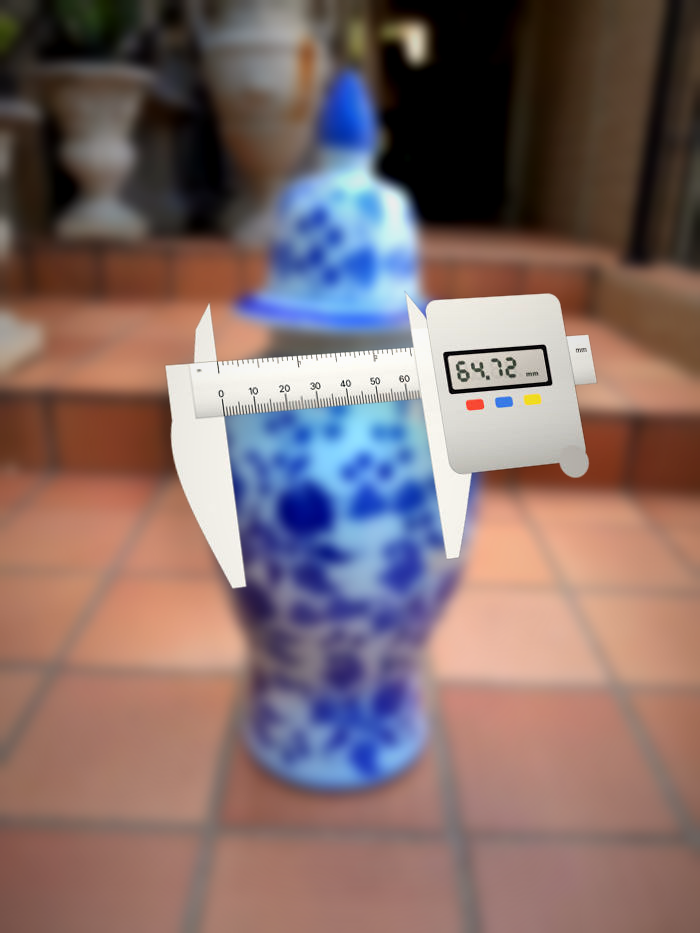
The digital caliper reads 64.72 mm
